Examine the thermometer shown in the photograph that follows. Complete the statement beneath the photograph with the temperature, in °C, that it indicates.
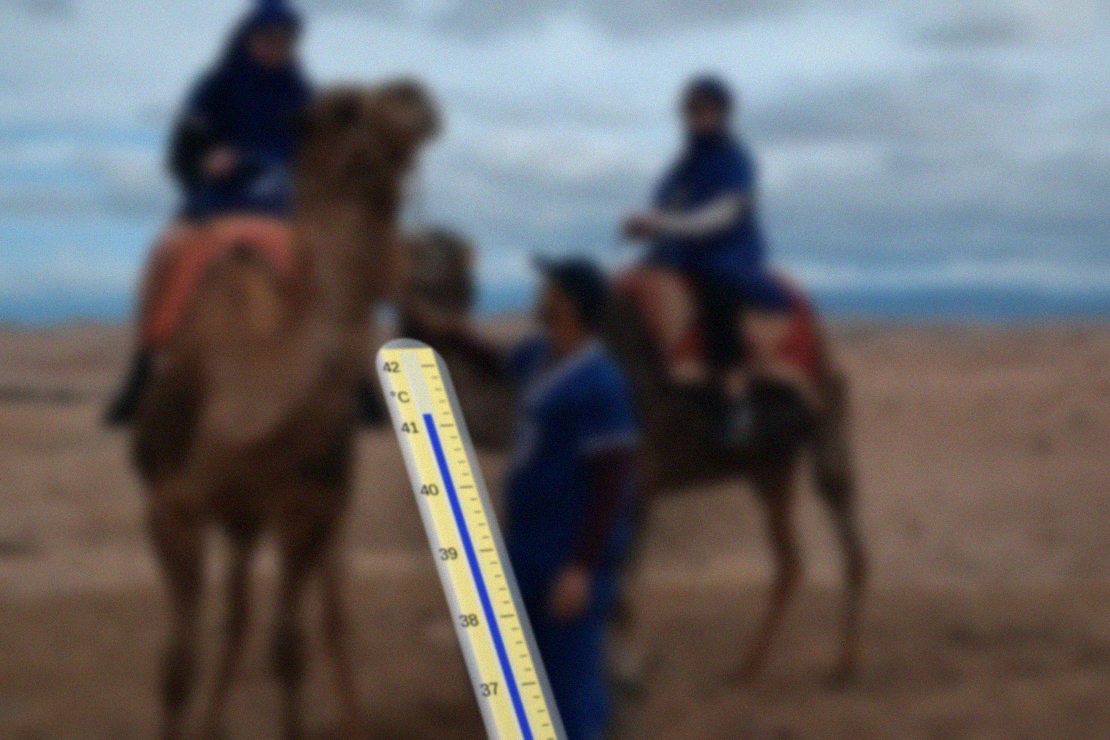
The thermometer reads 41.2 °C
